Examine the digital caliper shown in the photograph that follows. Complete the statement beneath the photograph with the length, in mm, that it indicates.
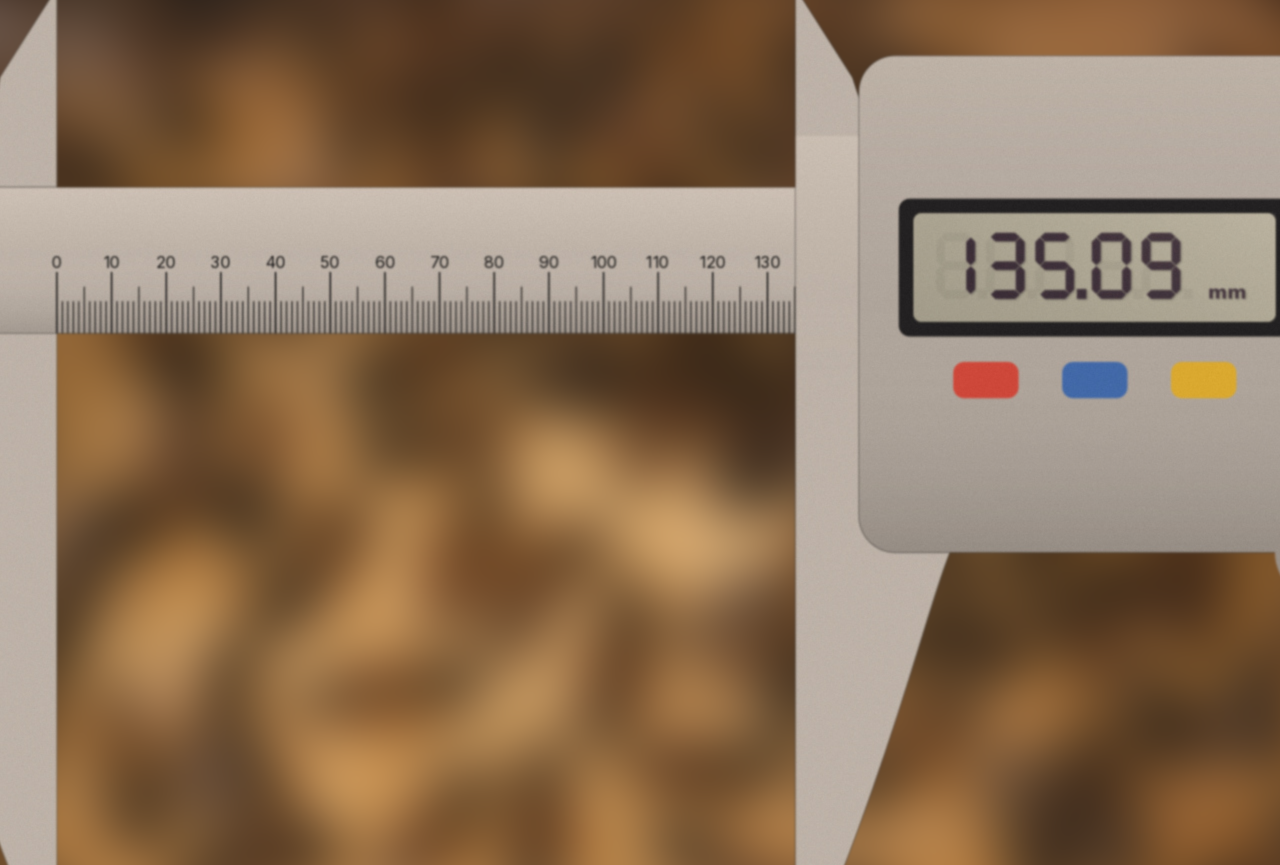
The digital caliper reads 135.09 mm
